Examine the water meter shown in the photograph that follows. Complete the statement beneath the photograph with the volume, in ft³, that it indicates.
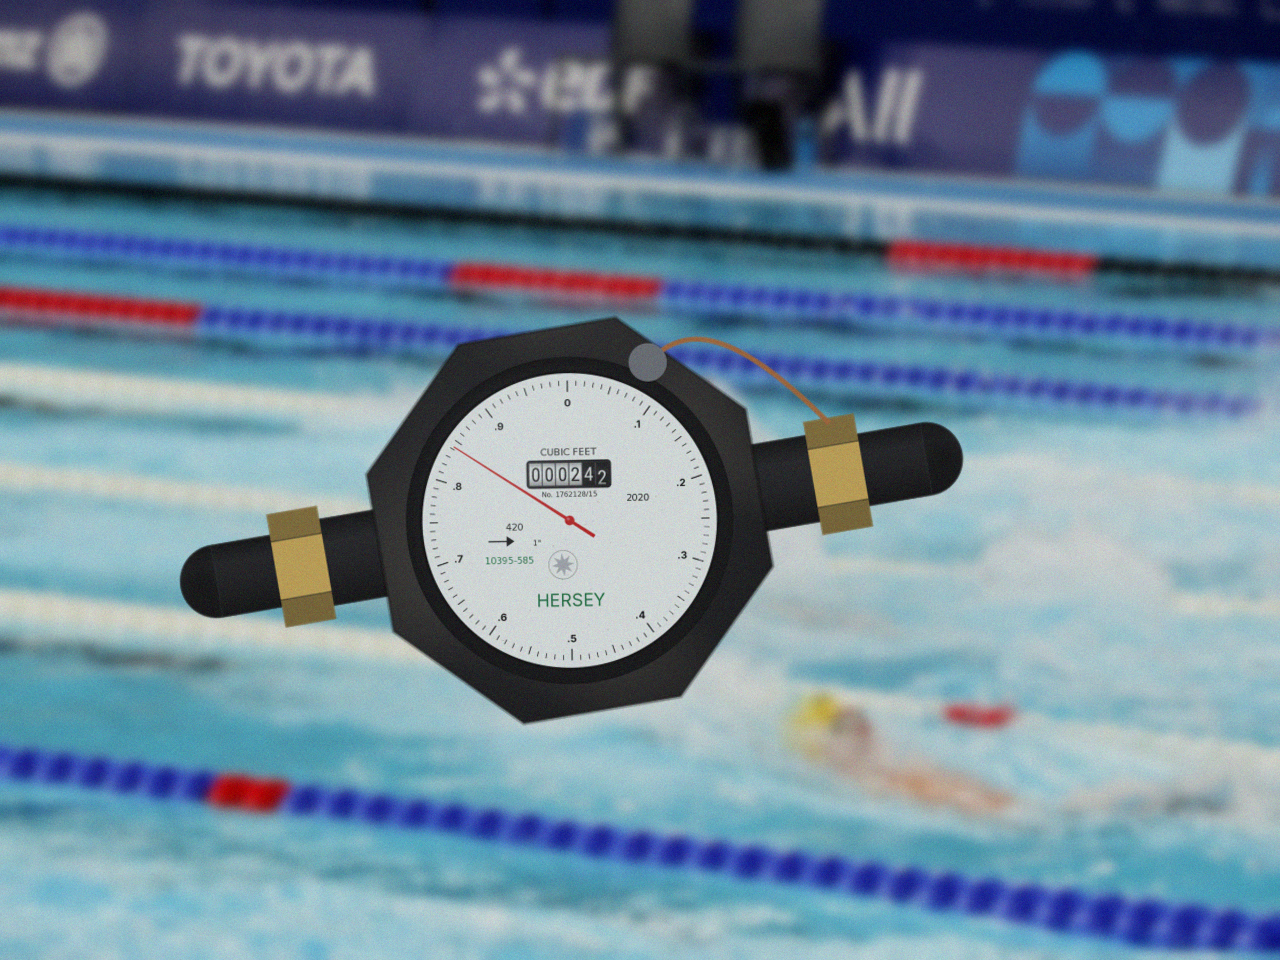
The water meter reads 241.84 ft³
